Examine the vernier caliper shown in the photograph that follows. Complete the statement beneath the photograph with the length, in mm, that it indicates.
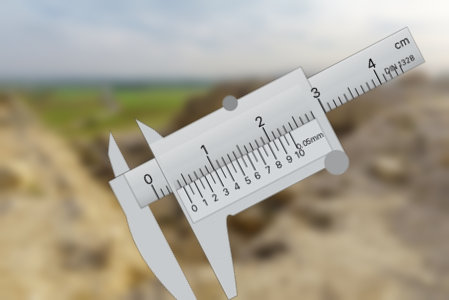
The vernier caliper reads 4.4 mm
